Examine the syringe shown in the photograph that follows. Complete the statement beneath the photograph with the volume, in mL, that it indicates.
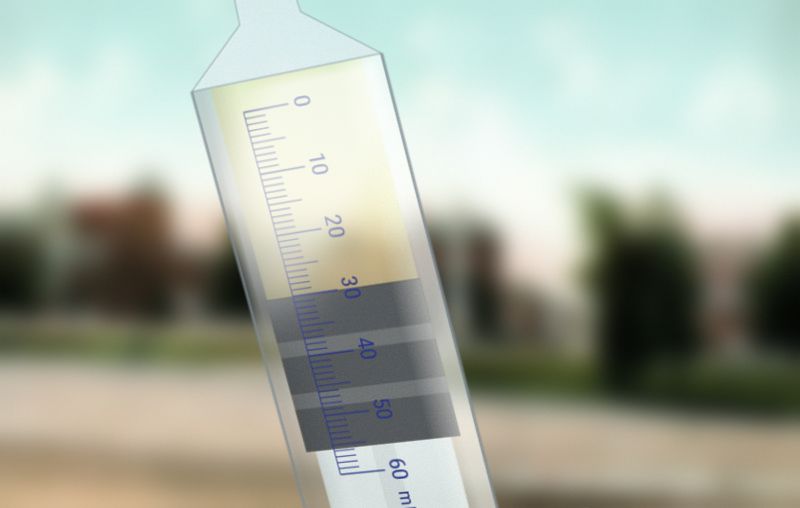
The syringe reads 30 mL
